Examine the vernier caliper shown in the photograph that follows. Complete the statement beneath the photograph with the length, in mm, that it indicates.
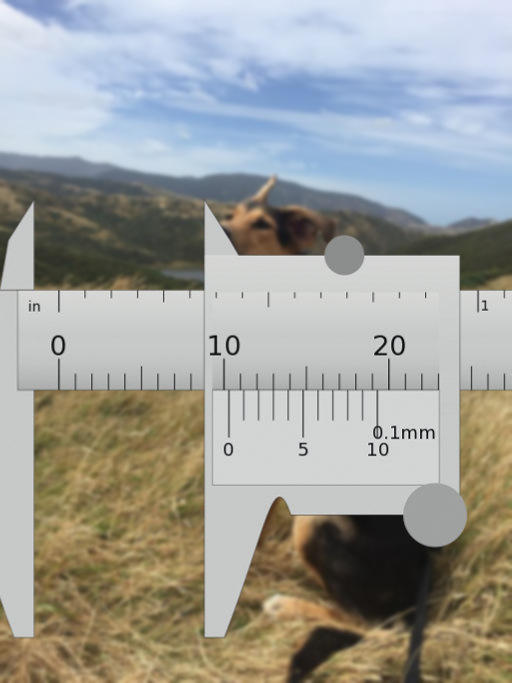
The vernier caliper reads 10.3 mm
